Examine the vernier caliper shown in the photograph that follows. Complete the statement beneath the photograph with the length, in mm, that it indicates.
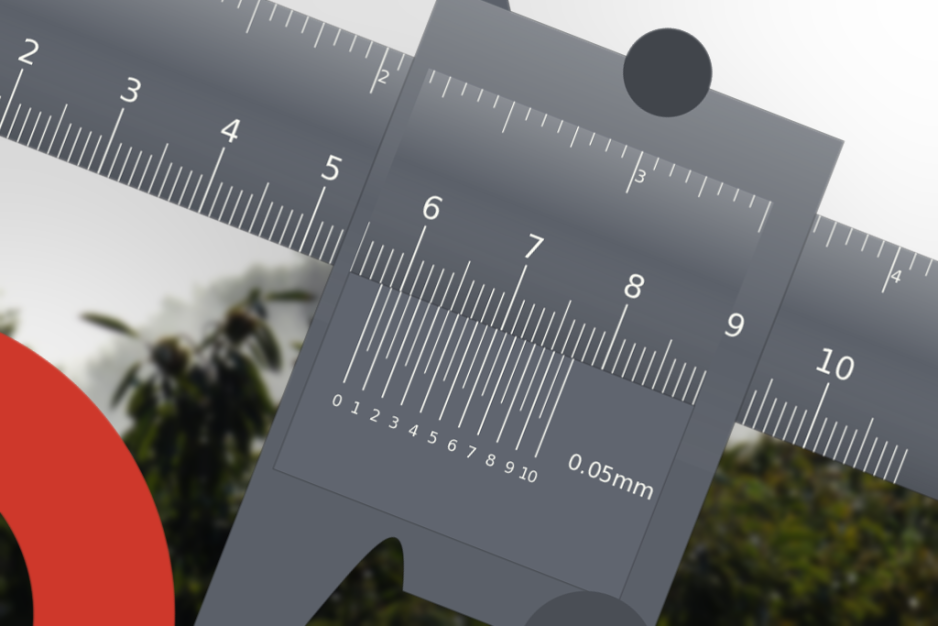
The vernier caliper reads 58.2 mm
